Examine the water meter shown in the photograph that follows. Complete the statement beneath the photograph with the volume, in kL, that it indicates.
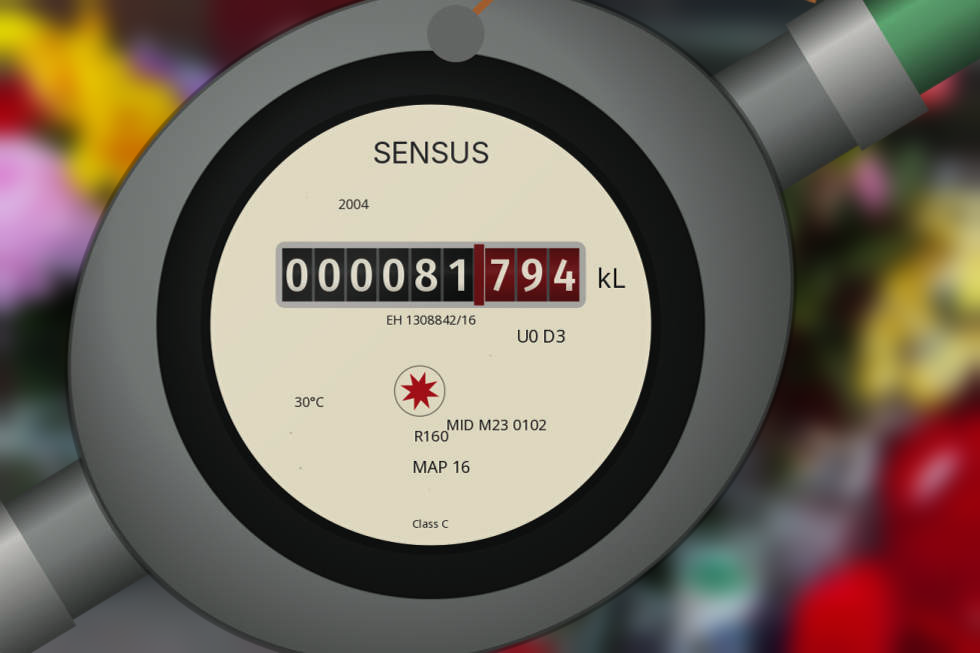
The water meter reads 81.794 kL
